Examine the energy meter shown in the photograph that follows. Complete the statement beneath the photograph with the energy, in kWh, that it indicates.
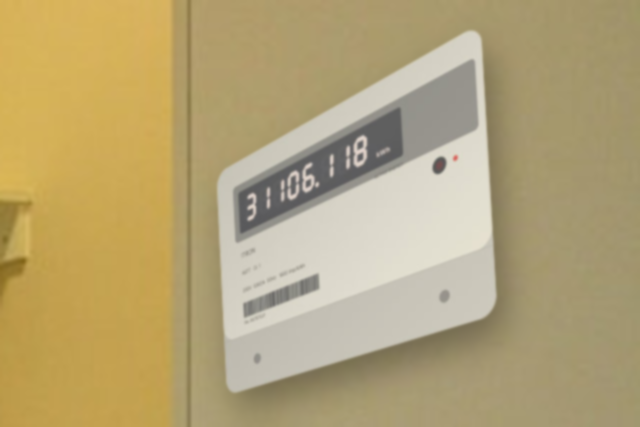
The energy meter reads 31106.118 kWh
